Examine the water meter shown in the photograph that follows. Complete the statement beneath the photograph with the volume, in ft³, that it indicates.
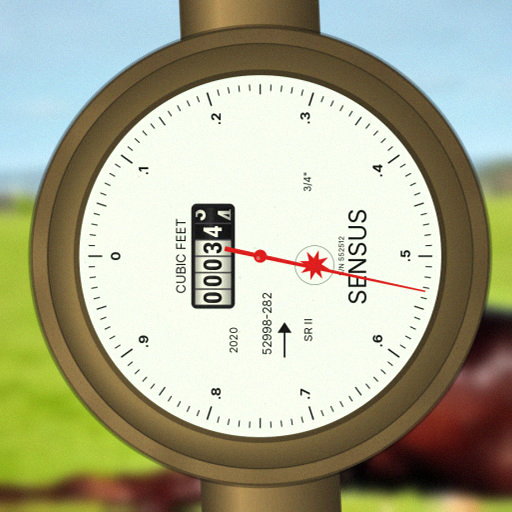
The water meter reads 343.53 ft³
